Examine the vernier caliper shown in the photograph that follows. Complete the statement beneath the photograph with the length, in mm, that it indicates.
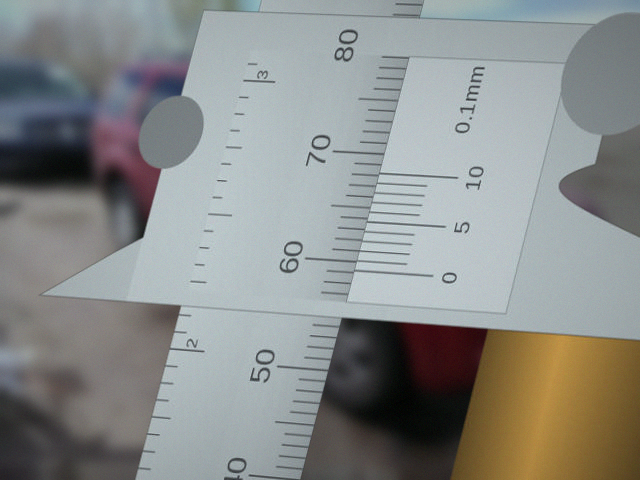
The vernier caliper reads 59.2 mm
